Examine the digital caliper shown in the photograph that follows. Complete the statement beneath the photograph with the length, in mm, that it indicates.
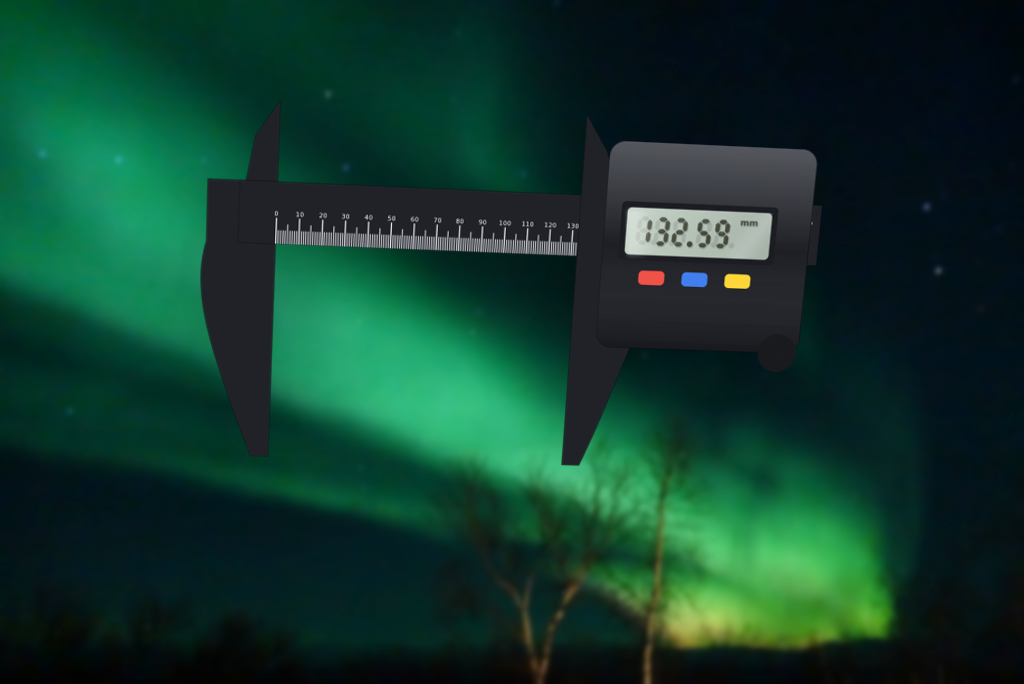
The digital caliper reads 132.59 mm
